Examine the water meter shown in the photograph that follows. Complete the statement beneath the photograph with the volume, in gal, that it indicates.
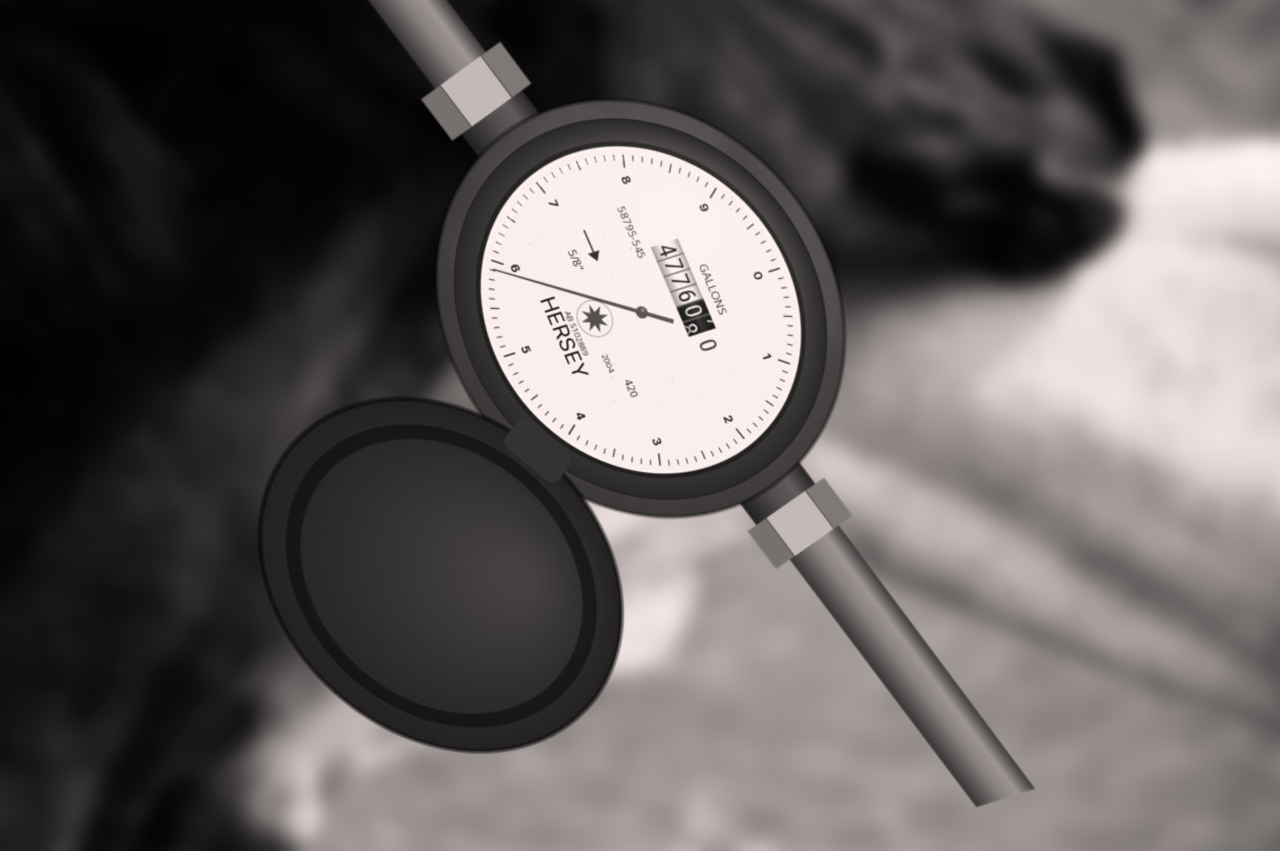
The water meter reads 4776075.9 gal
